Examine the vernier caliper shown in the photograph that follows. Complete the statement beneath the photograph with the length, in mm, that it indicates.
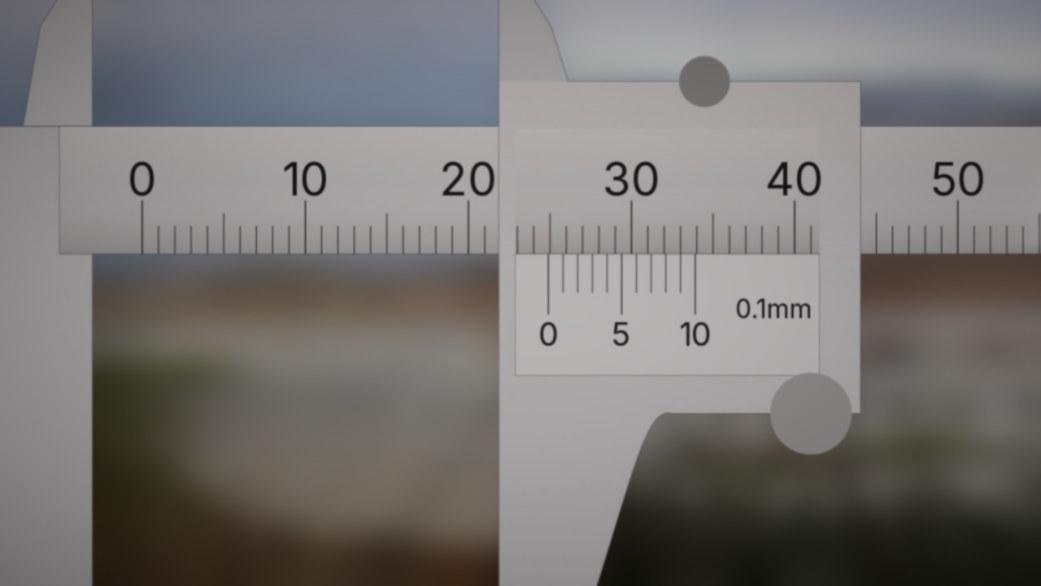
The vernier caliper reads 24.9 mm
